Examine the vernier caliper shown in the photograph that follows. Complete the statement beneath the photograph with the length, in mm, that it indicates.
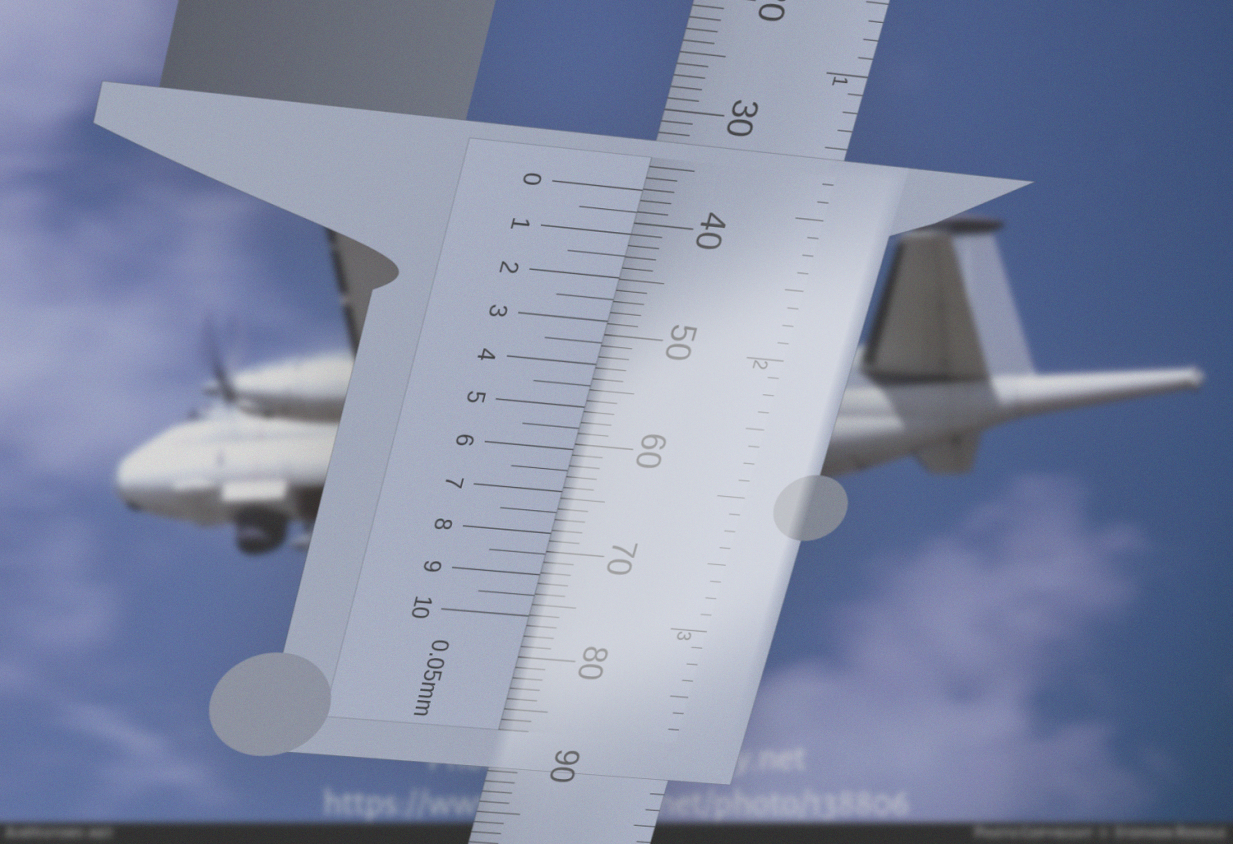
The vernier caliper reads 37.1 mm
